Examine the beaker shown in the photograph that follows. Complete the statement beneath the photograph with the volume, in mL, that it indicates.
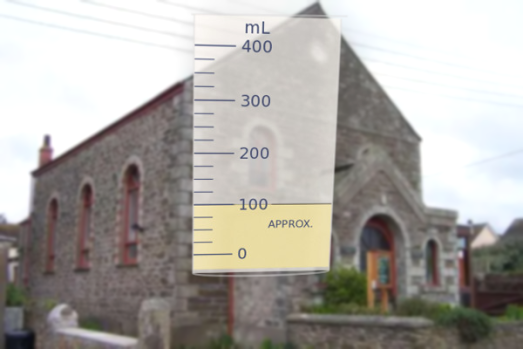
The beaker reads 100 mL
